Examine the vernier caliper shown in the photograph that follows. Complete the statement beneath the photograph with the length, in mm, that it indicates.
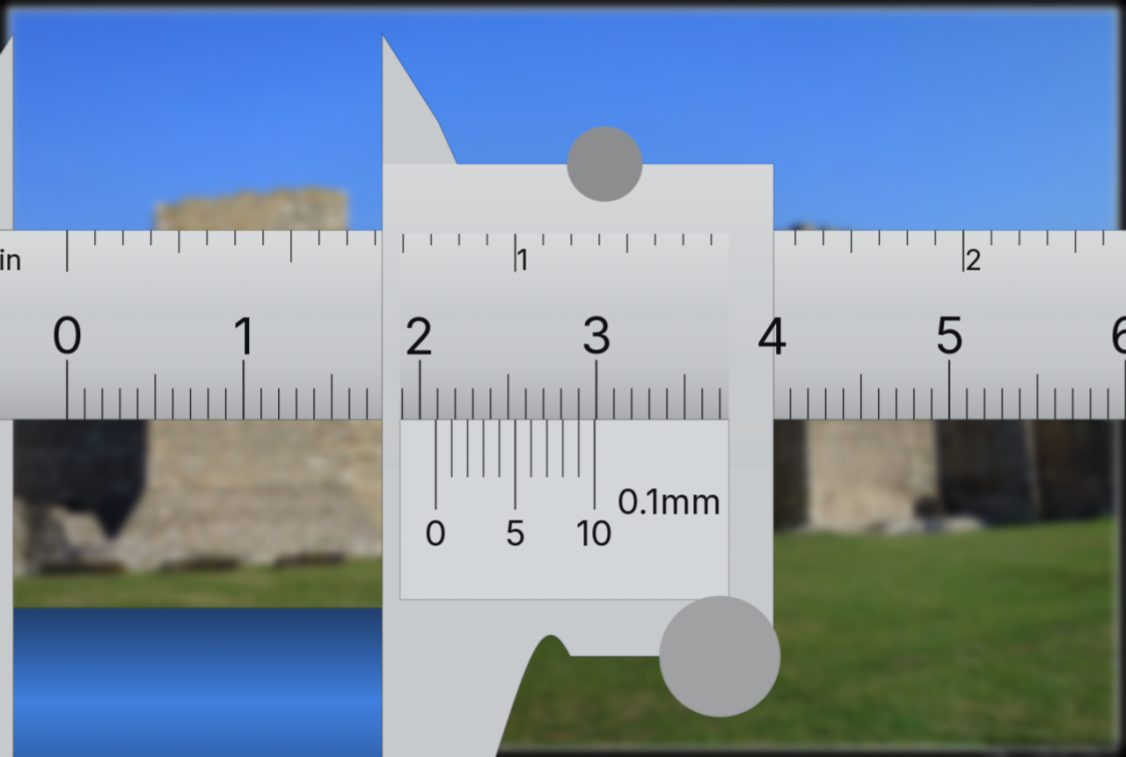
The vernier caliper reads 20.9 mm
